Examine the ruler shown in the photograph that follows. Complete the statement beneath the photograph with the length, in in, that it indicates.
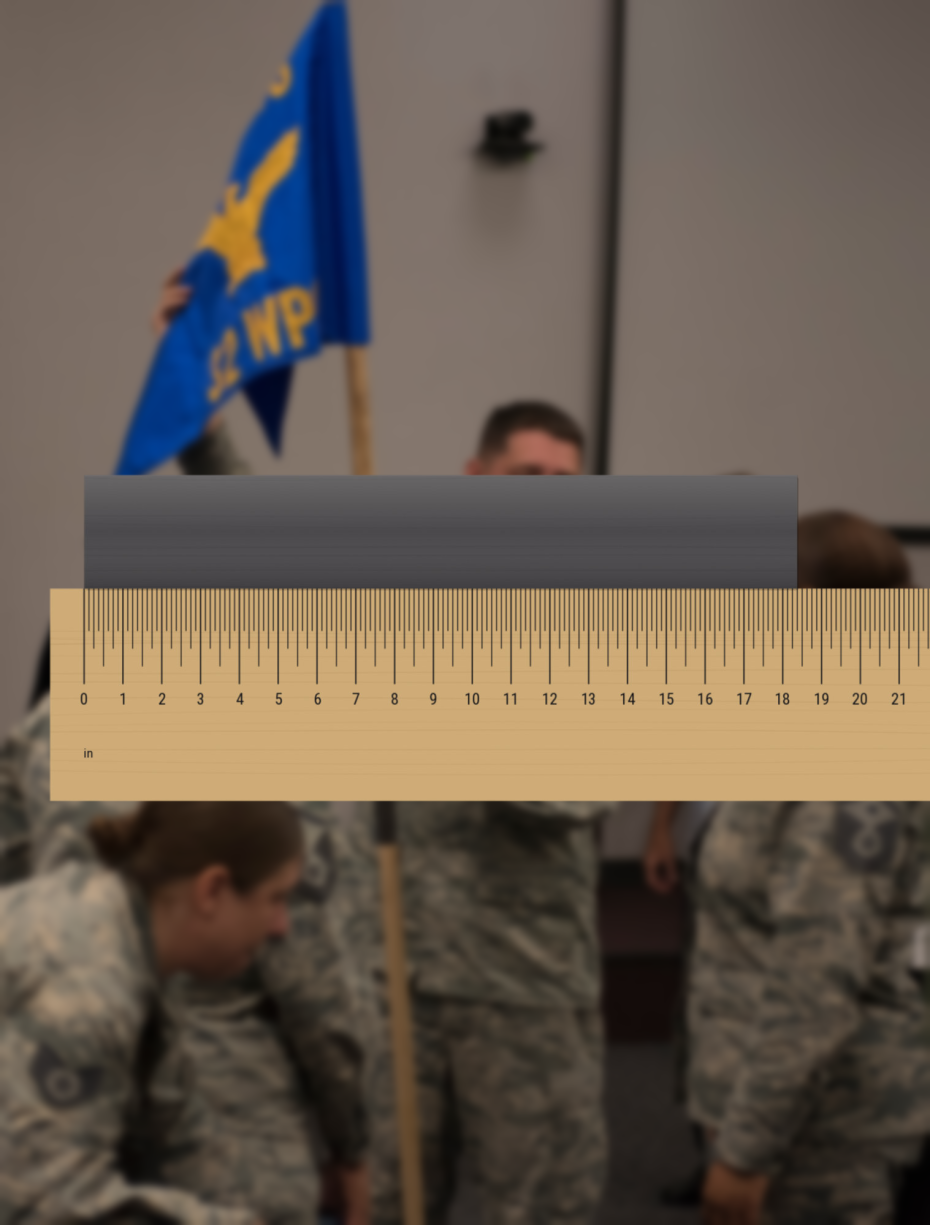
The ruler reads 18.375 in
